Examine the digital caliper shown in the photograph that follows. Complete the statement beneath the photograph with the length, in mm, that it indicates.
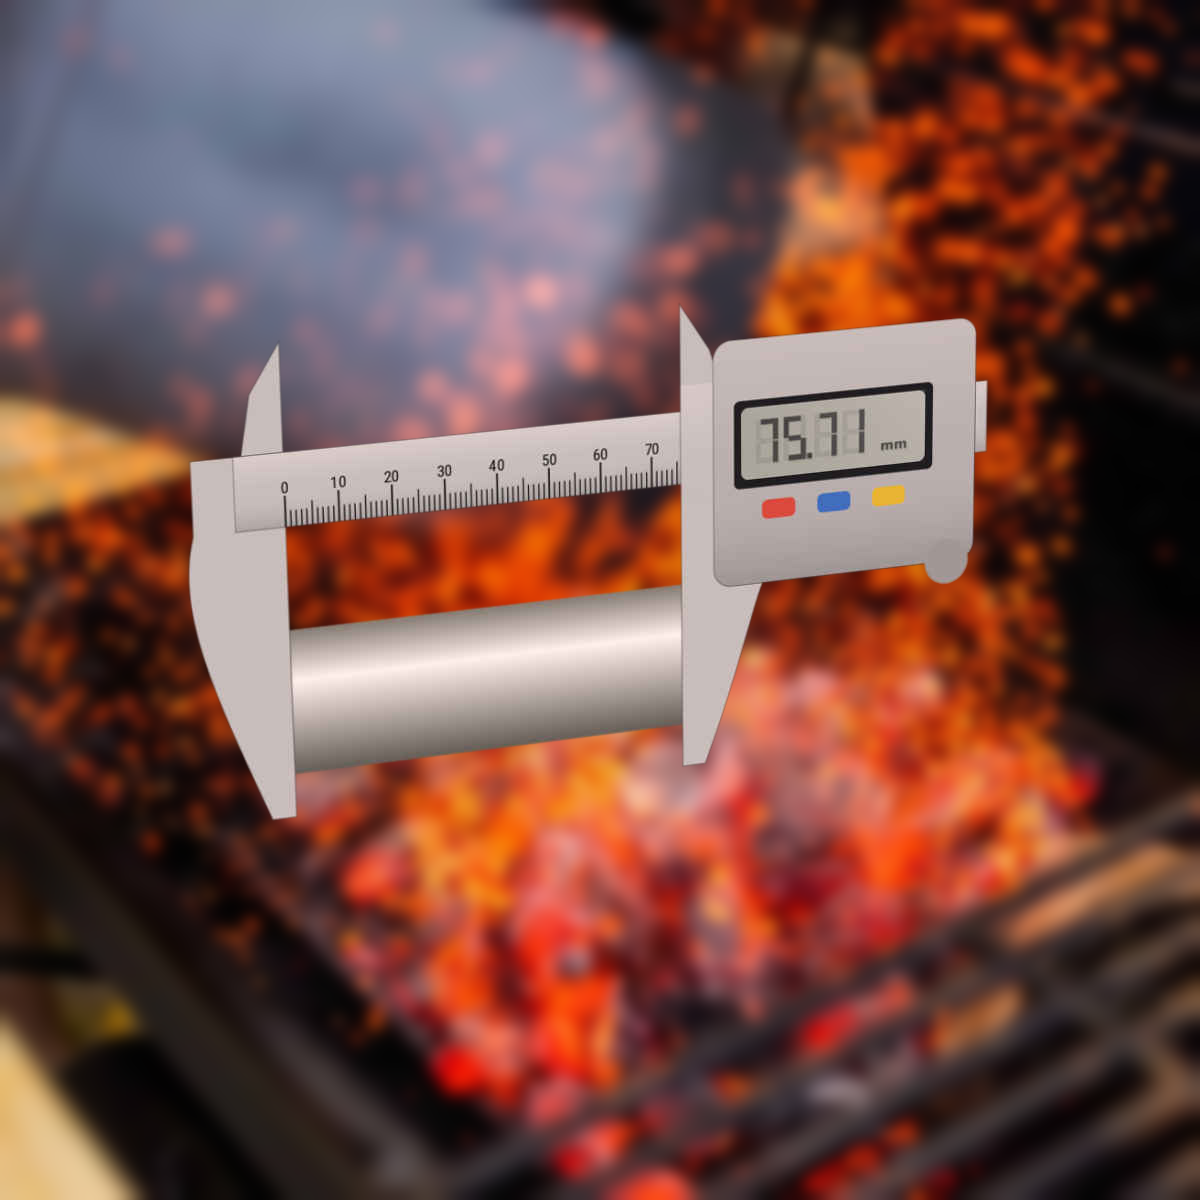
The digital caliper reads 75.71 mm
